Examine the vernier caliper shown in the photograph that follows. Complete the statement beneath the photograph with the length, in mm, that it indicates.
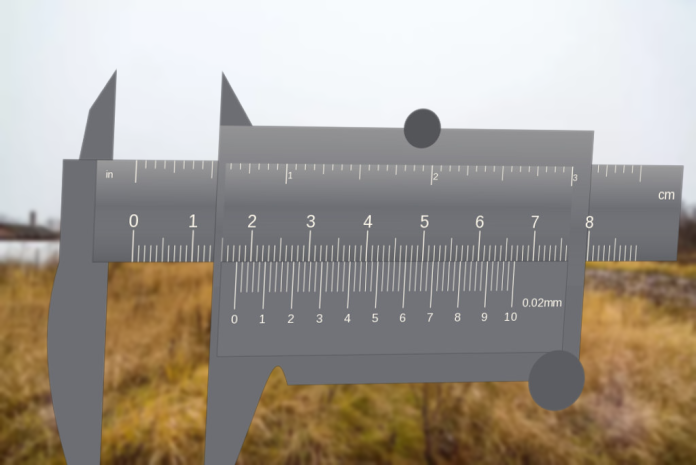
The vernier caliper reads 17.6 mm
